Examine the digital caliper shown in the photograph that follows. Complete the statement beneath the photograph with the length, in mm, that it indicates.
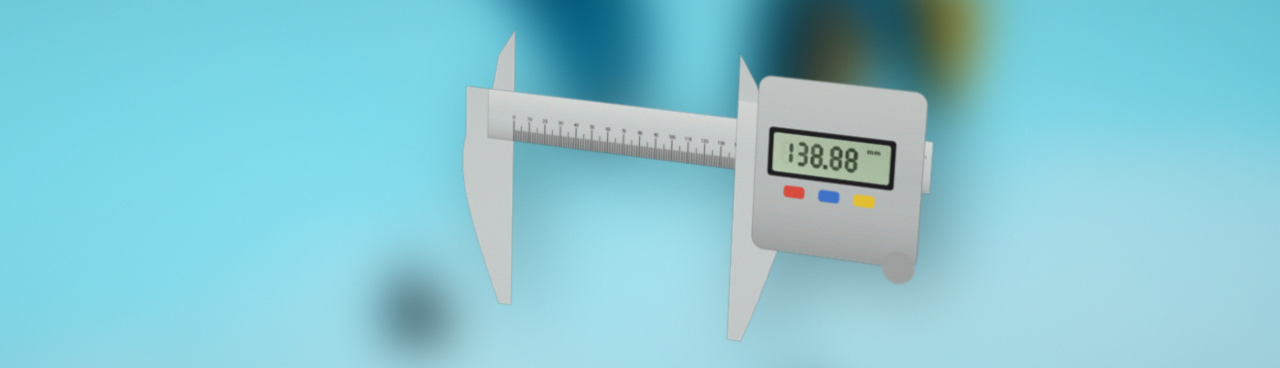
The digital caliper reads 138.88 mm
